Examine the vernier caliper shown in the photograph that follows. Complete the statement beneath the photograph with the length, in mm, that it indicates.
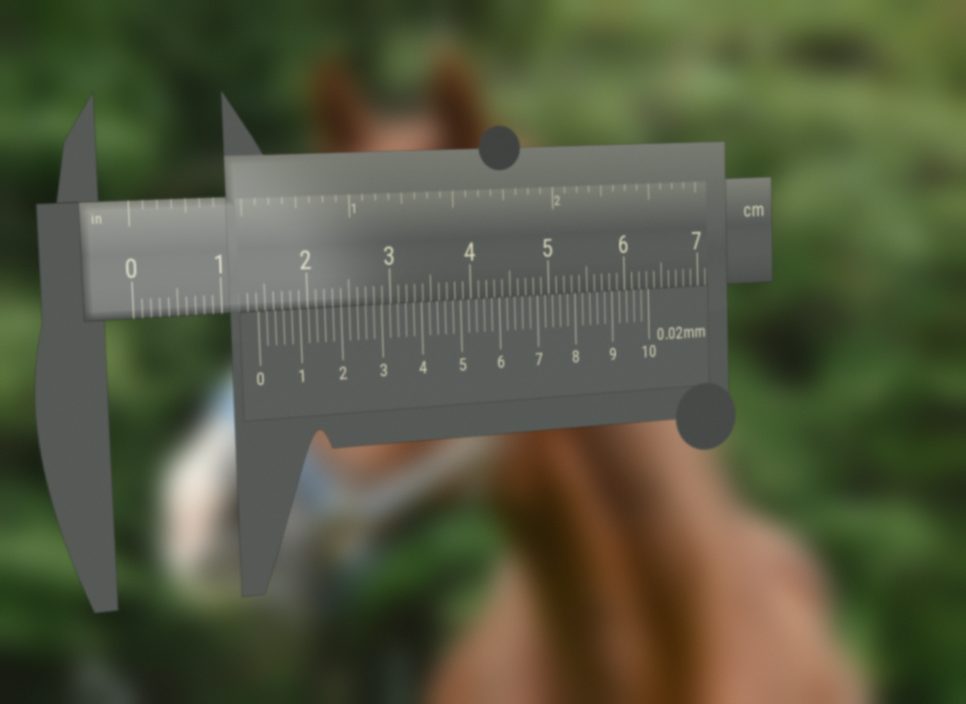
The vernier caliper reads 14.2 mm
